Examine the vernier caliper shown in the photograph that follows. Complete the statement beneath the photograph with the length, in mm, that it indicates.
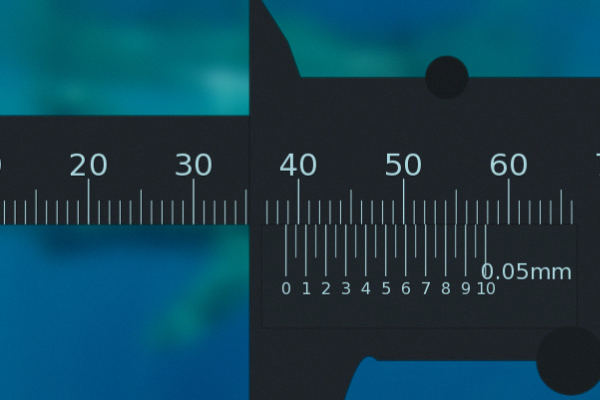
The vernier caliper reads 38.8 mm
